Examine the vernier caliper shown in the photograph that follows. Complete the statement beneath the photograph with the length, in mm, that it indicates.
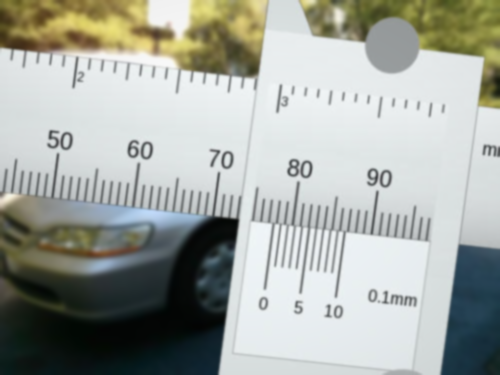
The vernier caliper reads 77.6 mm
